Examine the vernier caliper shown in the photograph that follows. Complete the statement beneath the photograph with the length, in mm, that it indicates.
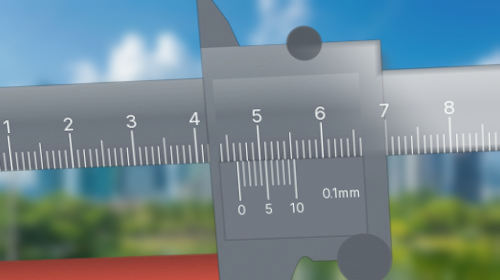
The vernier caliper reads 46.4 mm
